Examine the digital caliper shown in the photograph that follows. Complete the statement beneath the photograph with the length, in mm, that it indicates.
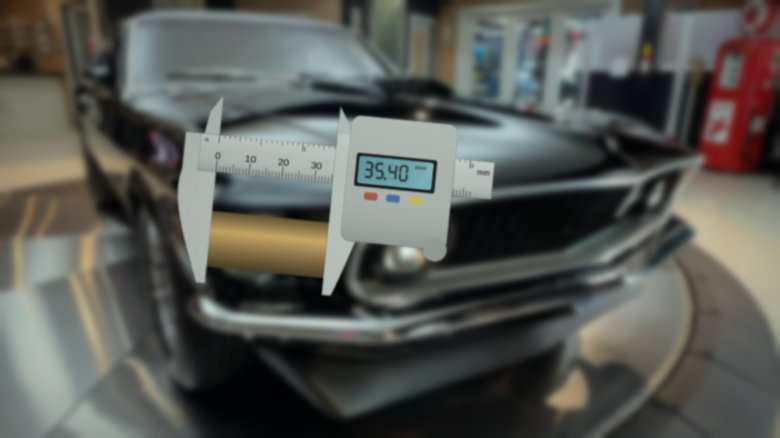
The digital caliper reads 35.40 mm
